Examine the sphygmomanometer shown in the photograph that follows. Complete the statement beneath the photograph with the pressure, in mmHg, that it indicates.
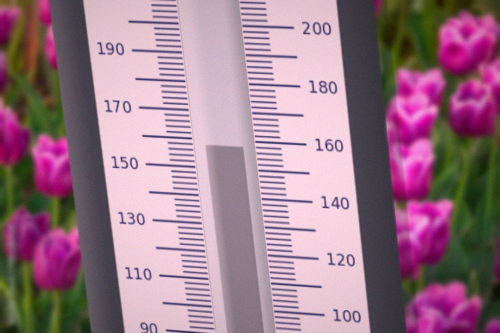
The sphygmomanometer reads 158 mmHg
